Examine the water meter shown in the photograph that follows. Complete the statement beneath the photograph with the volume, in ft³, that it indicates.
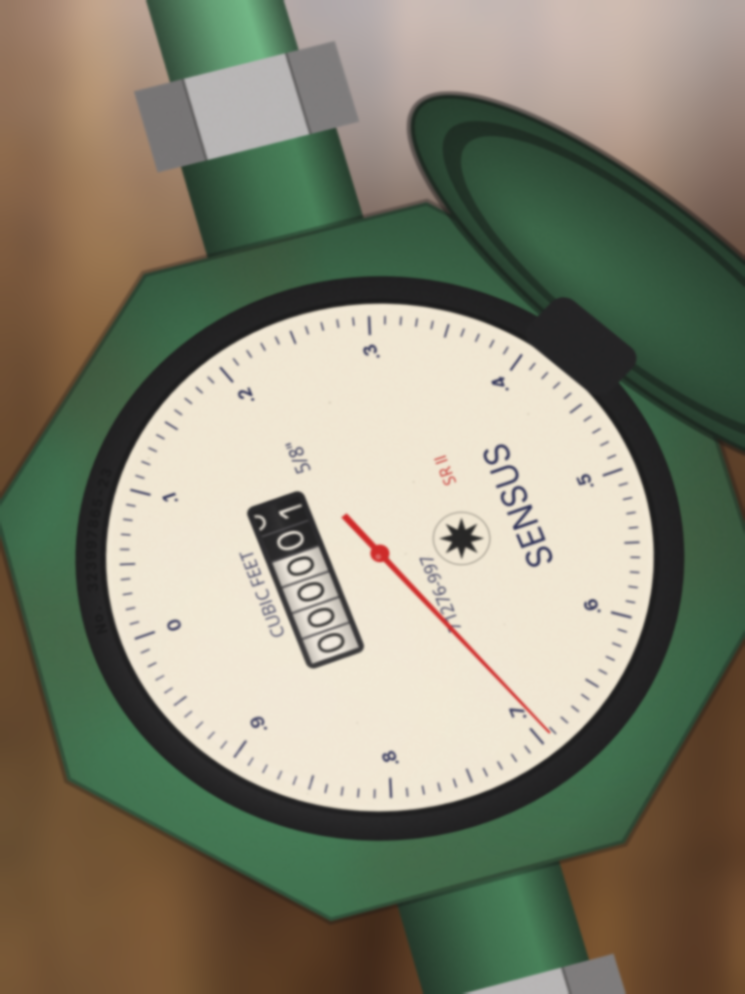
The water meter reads 0.69 ft³
